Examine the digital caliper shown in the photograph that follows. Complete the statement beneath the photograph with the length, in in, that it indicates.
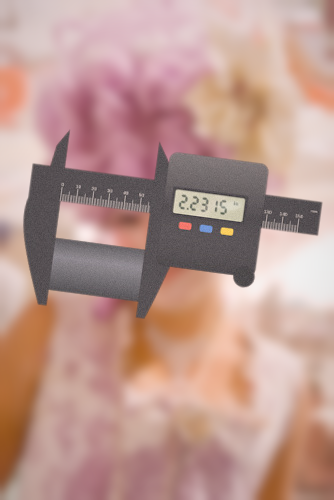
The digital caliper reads 2.2315 in
